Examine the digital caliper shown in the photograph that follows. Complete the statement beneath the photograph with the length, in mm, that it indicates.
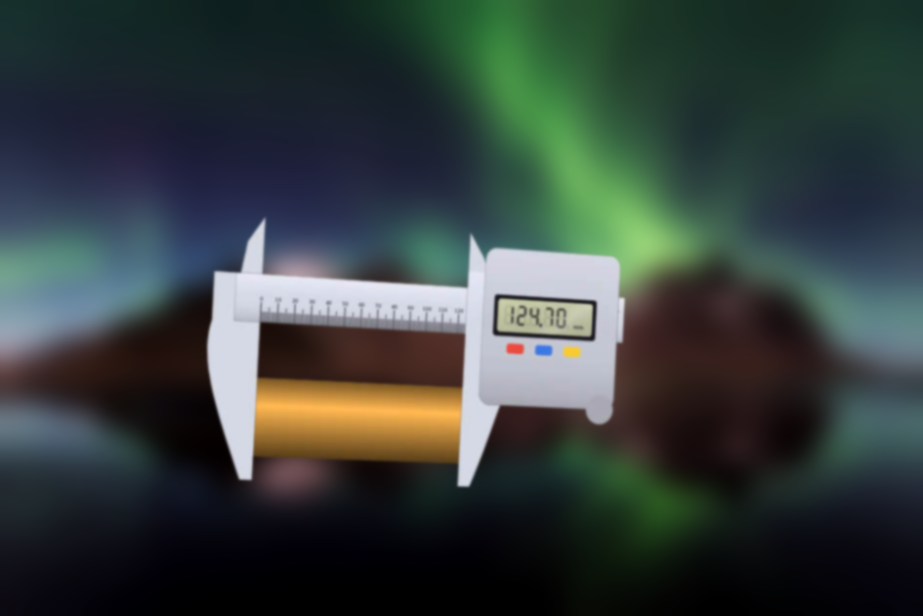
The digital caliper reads 124.70 mm
